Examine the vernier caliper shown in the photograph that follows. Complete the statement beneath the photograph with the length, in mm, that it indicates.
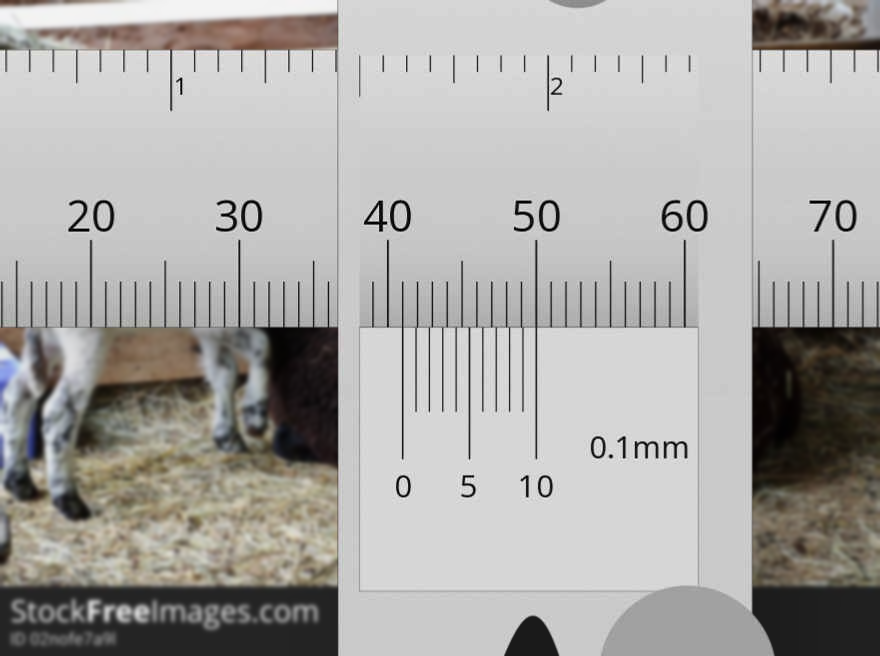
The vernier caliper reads 41.0 mm
